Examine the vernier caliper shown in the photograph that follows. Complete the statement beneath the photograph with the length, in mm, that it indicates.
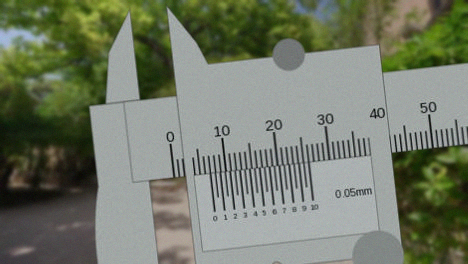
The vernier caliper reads 7.0 mm
